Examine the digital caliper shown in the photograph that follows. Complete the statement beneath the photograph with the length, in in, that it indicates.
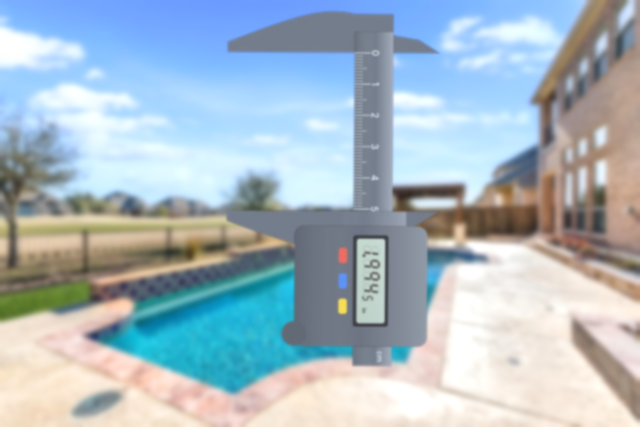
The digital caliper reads 1.9945 in
